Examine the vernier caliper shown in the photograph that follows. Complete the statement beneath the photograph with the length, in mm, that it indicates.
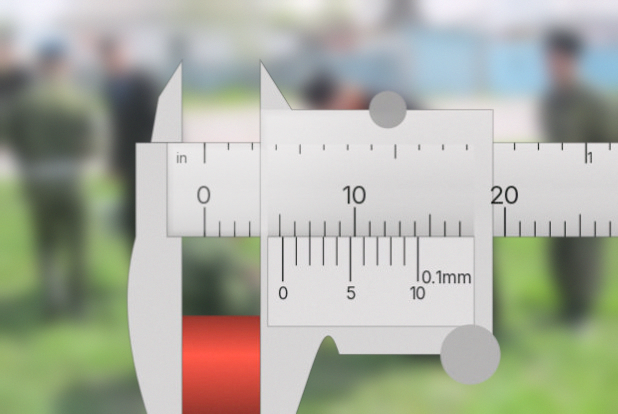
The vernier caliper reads 5.2 mm
